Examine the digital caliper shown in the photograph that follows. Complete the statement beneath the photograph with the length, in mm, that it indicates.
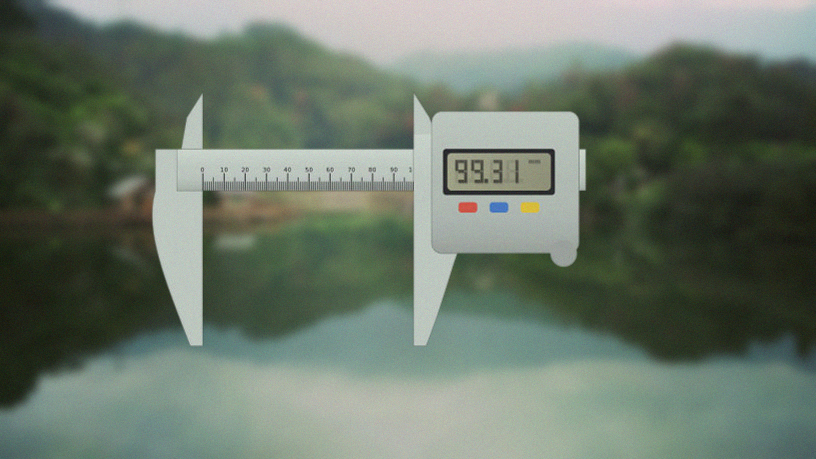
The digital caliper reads 99.31 mm
